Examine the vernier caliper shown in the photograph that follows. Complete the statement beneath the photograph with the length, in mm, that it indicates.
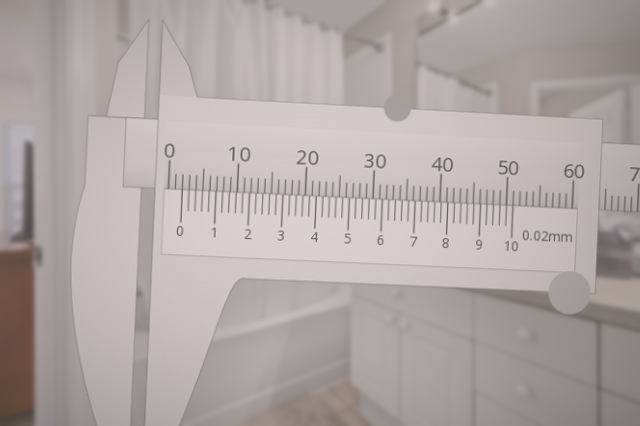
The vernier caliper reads 2.0 mm
